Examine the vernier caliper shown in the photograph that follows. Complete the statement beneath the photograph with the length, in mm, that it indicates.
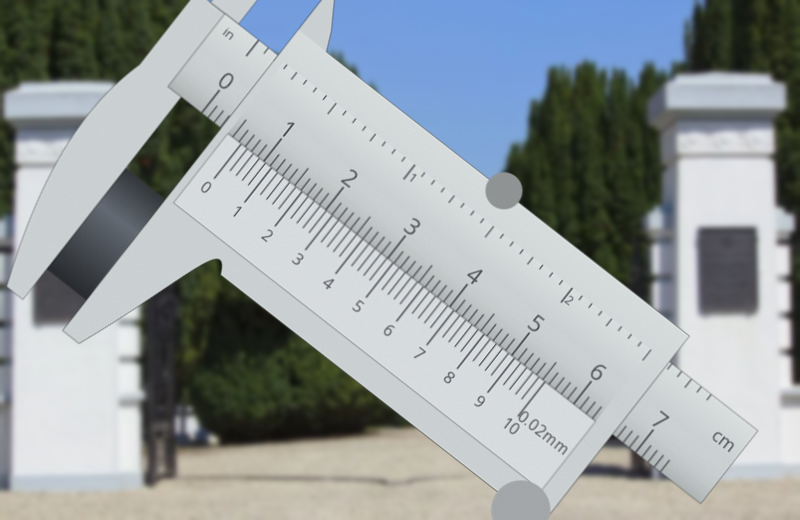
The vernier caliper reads 6.4 mm
